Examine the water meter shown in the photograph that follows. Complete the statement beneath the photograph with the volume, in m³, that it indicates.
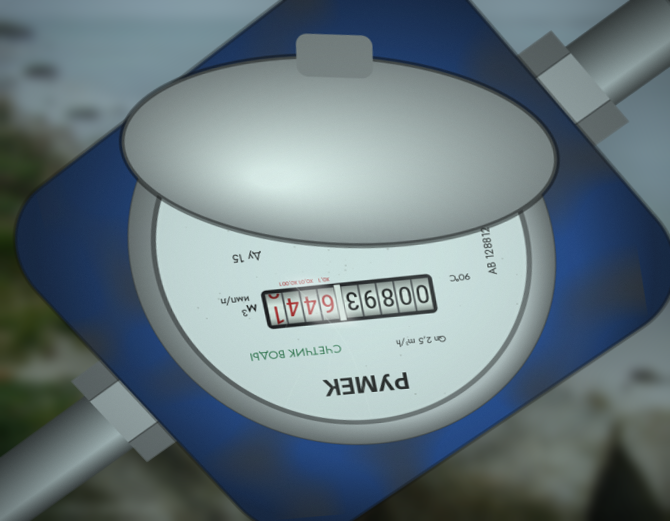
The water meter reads 893.6441 m³
